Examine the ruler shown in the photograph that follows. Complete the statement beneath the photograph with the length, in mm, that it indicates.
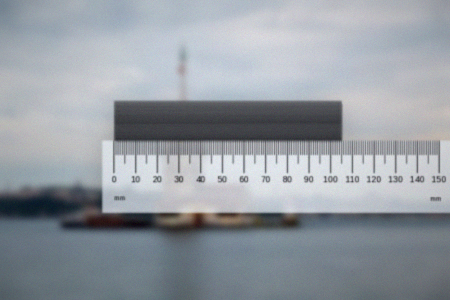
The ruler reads 105 mm
